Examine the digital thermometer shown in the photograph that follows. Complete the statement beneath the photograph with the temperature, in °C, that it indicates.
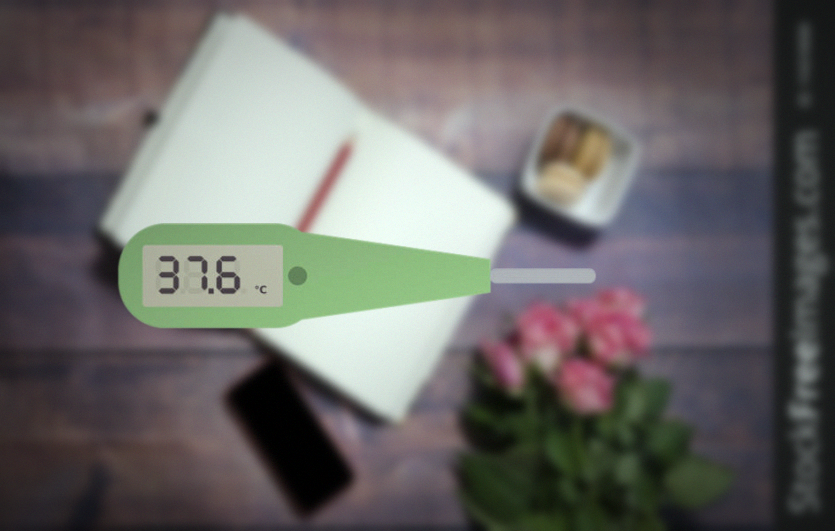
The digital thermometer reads 37.6 °C
